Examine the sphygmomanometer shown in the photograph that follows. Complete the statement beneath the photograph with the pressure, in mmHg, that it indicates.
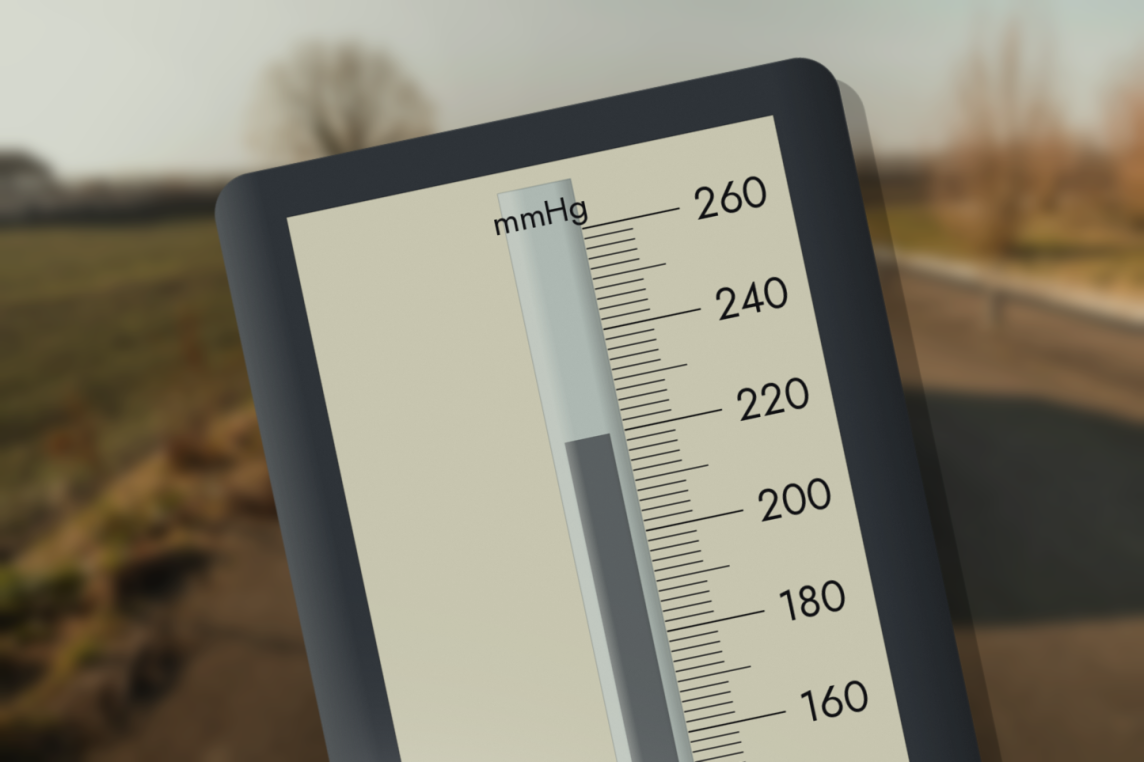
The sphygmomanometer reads 220 mmHg
